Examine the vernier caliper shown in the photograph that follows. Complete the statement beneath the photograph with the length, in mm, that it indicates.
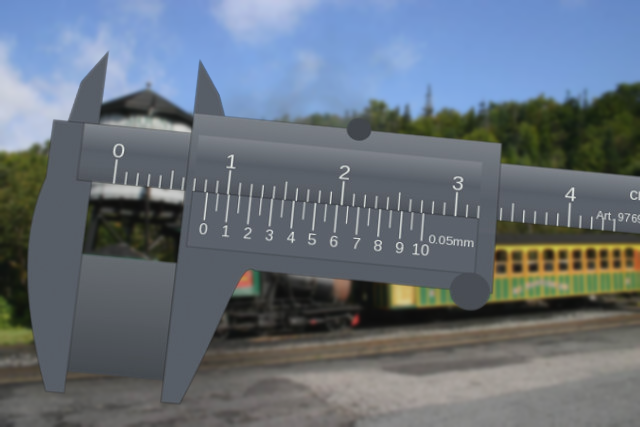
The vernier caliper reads 8.2 mm
